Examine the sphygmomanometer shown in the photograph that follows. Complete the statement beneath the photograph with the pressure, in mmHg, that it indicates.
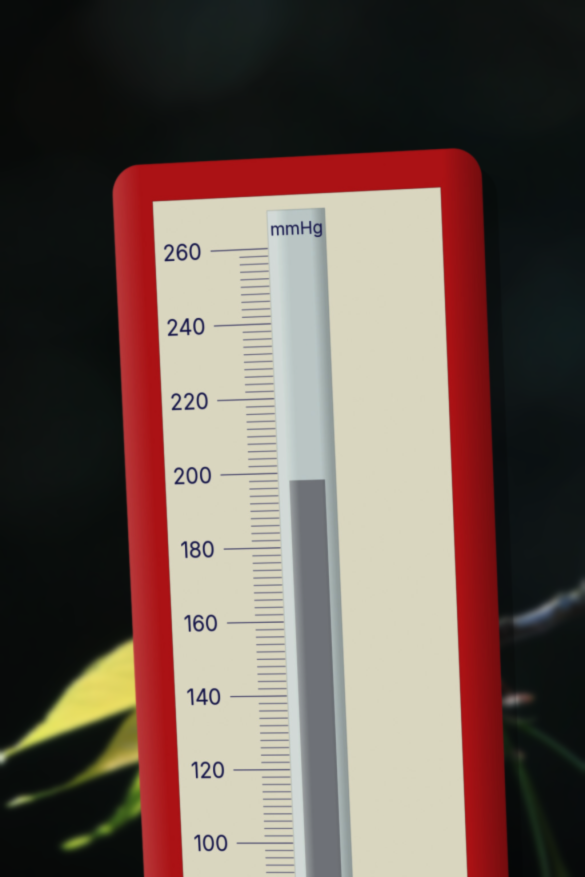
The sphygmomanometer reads 198 mmHg
